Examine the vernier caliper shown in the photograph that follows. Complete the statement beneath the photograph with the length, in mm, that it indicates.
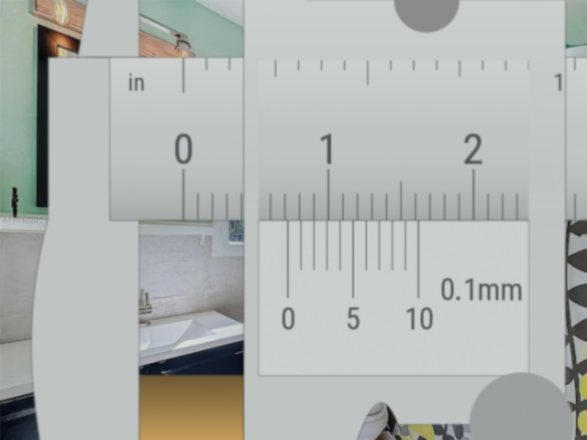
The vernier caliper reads 7.2 mm
